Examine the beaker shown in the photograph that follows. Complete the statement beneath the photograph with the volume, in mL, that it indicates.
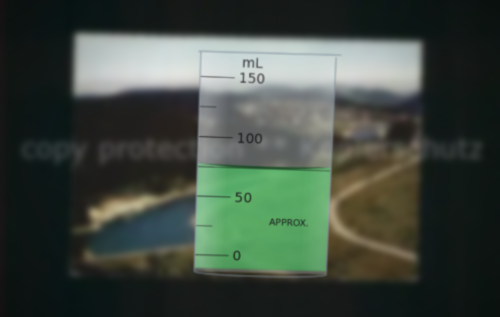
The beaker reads 75 mL
